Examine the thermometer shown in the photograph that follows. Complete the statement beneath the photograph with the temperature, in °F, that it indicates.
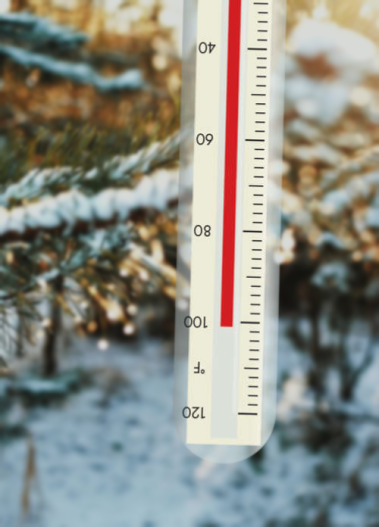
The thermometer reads 101 °F
